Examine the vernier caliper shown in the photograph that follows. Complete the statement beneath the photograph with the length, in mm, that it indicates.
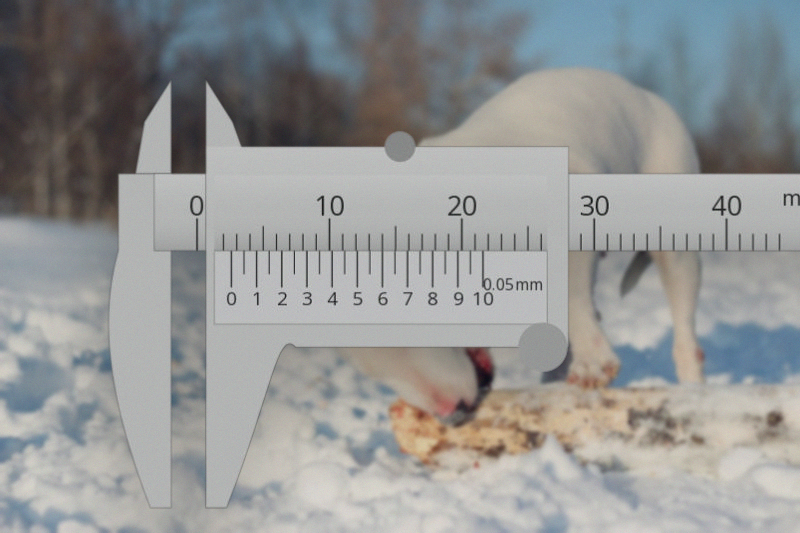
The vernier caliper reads 2.6 mm
